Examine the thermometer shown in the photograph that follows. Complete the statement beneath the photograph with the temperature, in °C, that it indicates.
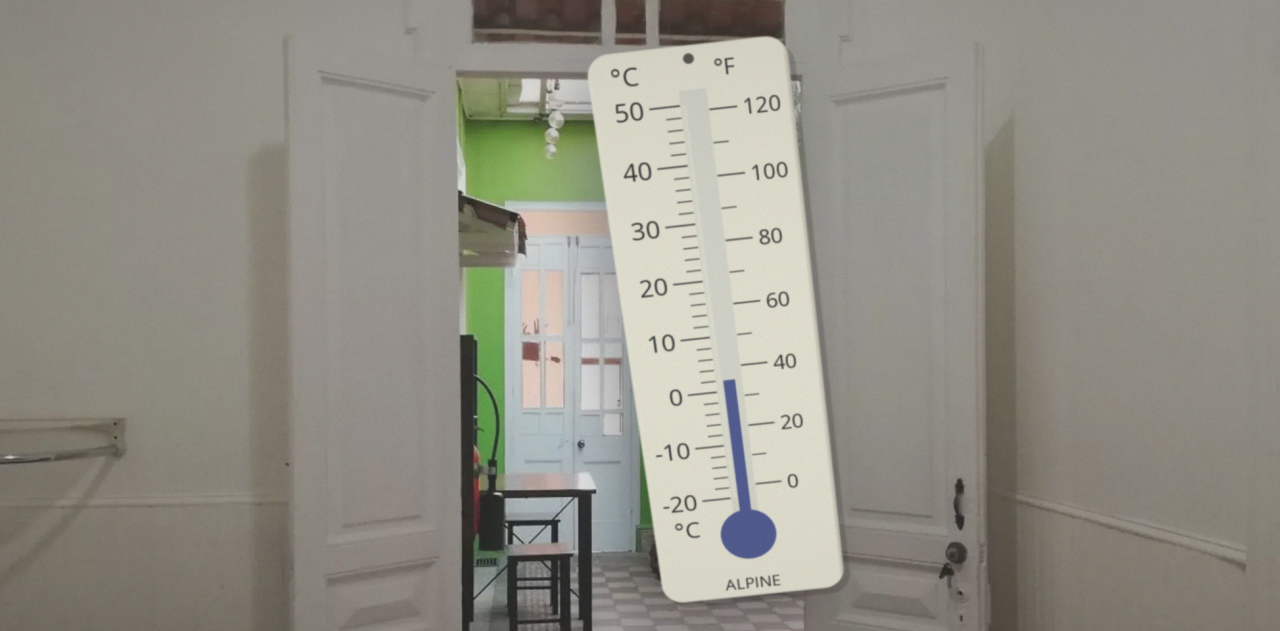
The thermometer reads 2 °C
